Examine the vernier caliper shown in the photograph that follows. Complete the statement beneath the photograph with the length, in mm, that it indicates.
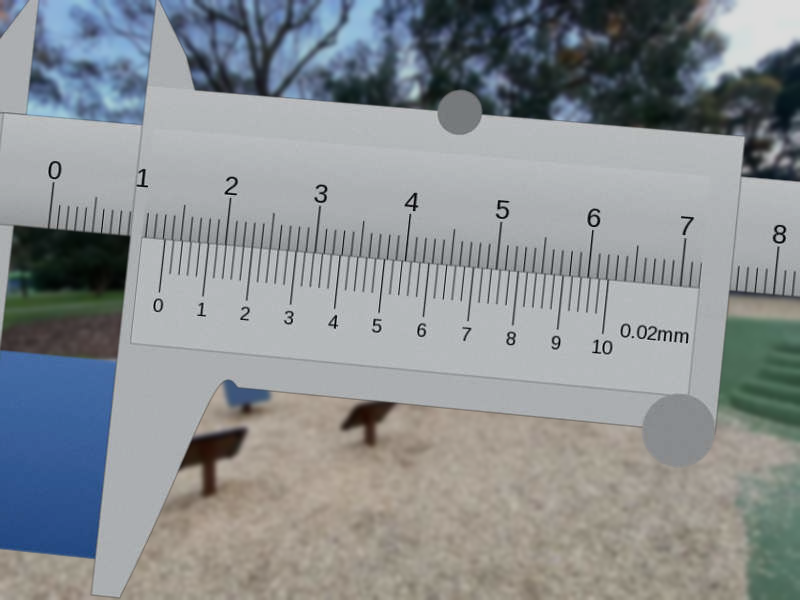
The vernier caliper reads 13.2 mm
